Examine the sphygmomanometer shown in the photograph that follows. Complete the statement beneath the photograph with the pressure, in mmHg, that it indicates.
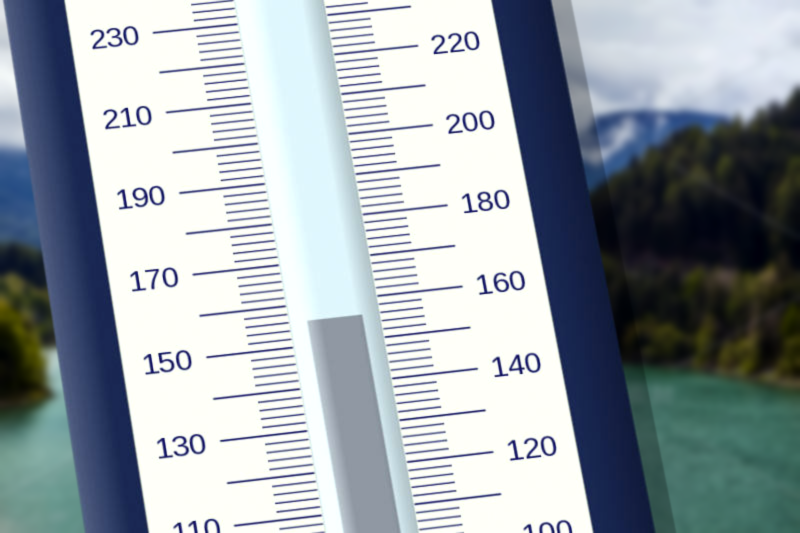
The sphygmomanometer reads 156 mmHg
